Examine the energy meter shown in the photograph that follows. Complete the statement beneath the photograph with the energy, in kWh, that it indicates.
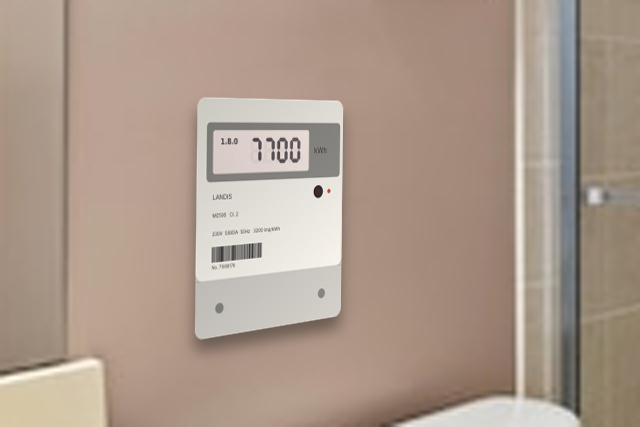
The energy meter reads 7700 kWh
